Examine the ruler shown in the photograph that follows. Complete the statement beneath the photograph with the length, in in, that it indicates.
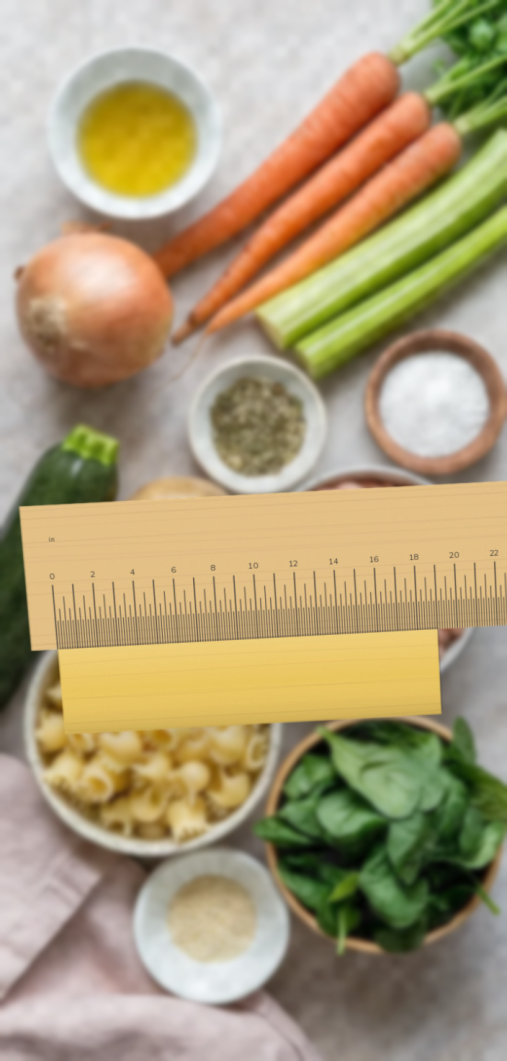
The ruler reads 19 in
